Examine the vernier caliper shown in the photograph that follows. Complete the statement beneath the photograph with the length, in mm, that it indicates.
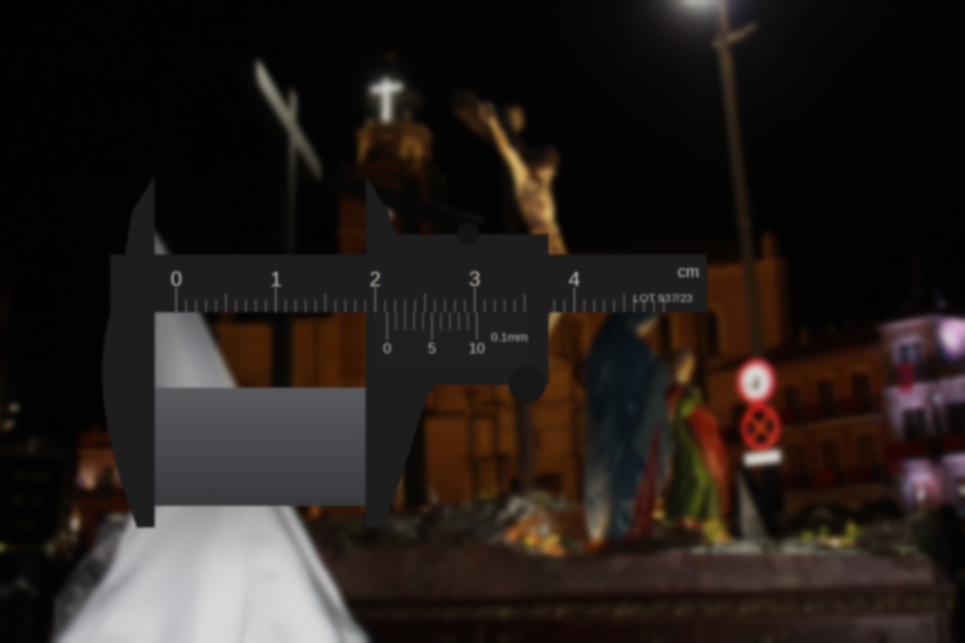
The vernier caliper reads 21.2 mm
